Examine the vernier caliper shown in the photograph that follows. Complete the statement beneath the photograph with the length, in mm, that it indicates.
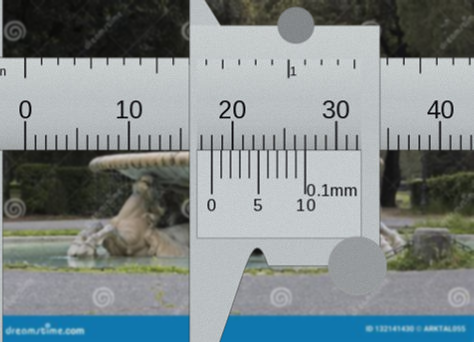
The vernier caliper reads 18.0 mm
